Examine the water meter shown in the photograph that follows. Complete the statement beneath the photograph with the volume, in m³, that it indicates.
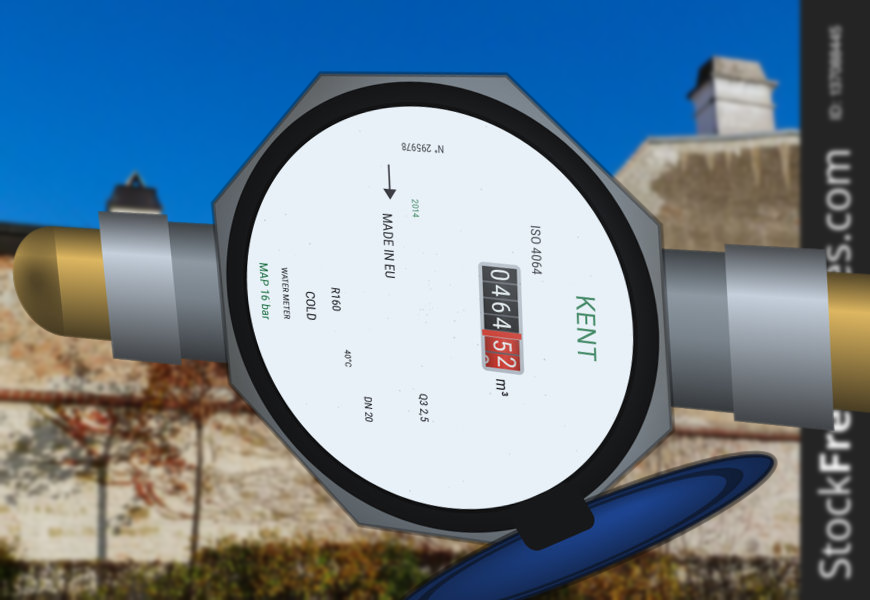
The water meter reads 464.52 m³
